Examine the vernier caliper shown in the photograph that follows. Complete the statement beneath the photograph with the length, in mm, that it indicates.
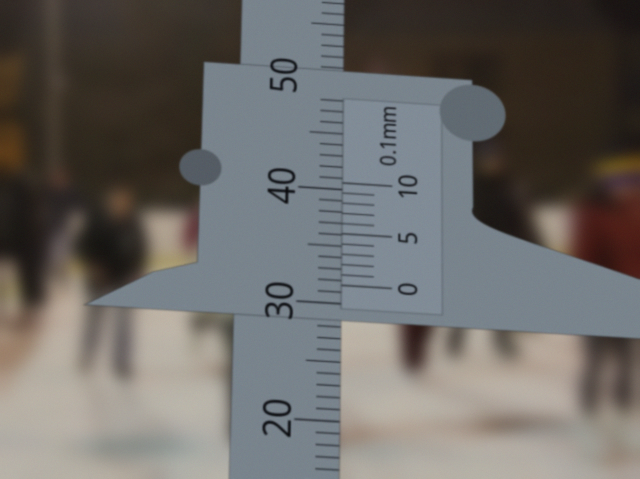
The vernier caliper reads 31.6 mm
